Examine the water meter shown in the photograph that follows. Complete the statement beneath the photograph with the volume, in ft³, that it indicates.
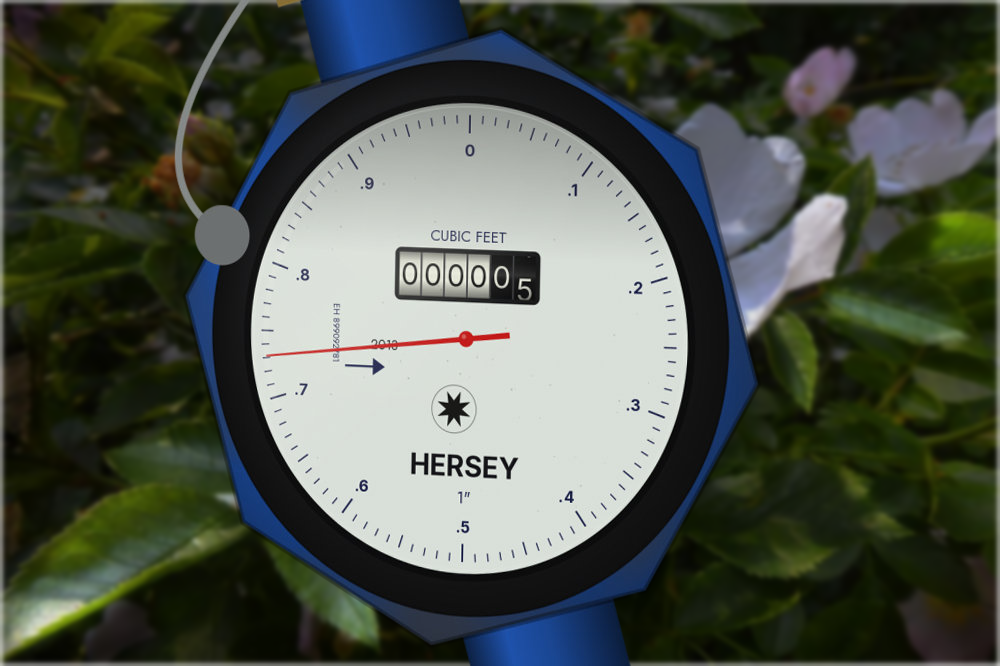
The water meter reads 4.73 ft³
